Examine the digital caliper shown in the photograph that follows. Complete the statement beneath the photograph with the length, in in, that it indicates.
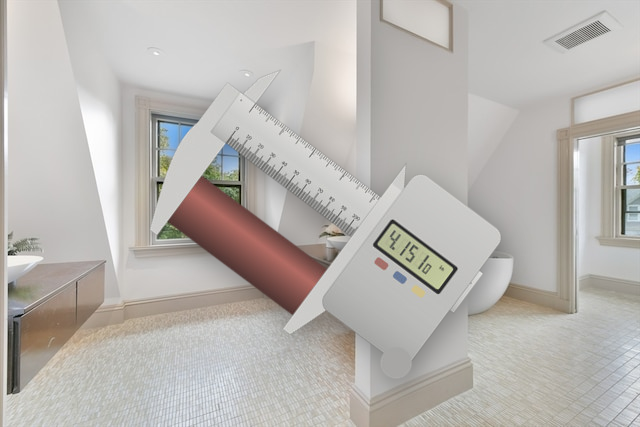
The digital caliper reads 4.1510 in
